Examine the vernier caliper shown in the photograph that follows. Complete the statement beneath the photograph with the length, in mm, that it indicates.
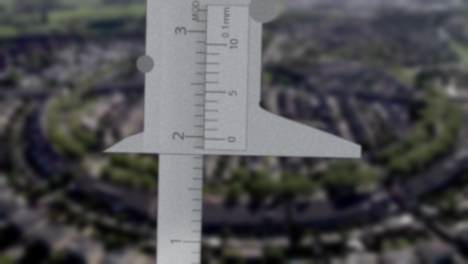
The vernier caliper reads 19.8 mm
